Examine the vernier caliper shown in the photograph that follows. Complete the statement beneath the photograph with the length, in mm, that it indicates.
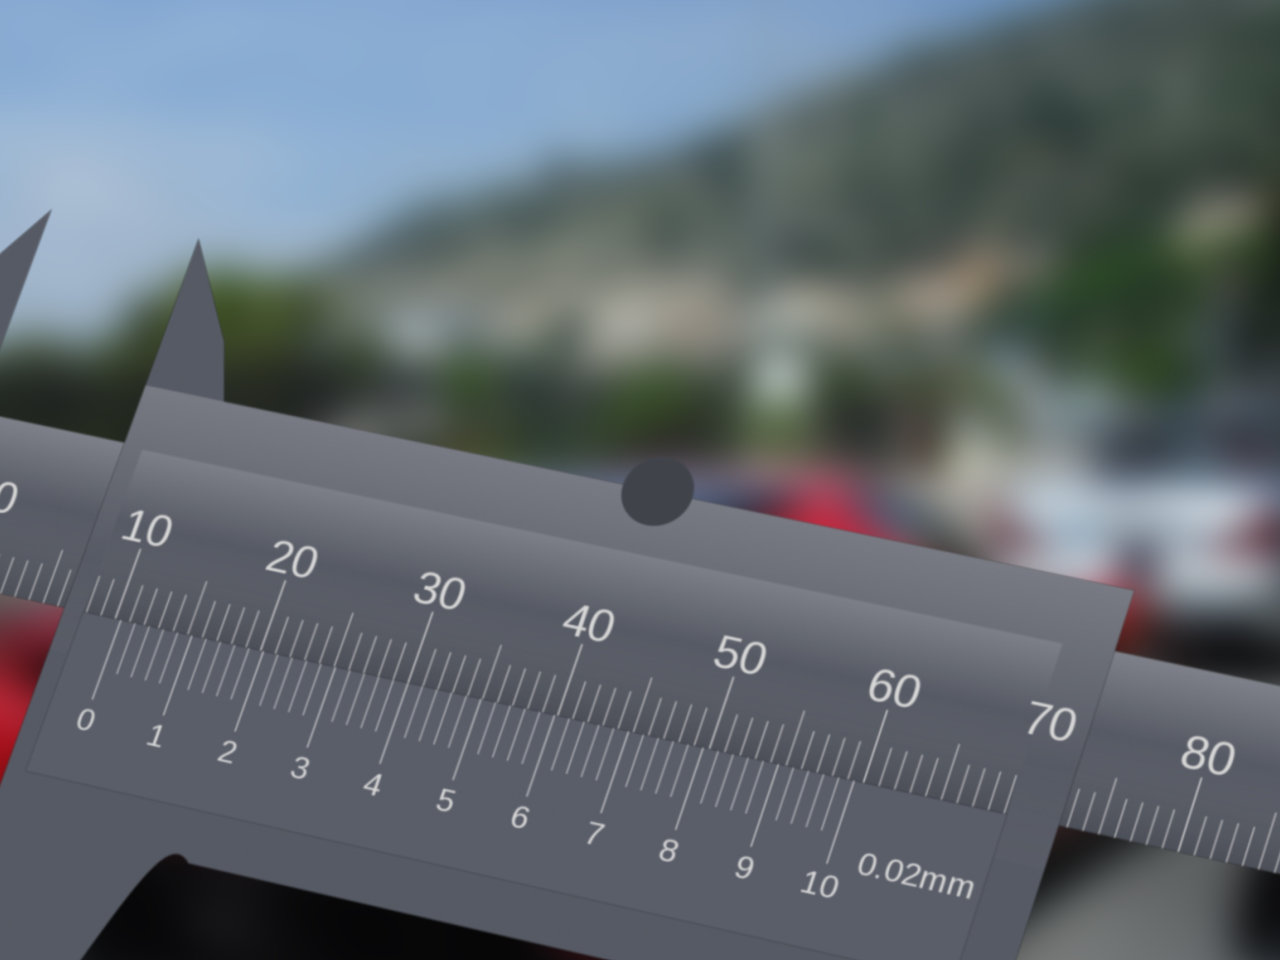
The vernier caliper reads 10.4 mm
